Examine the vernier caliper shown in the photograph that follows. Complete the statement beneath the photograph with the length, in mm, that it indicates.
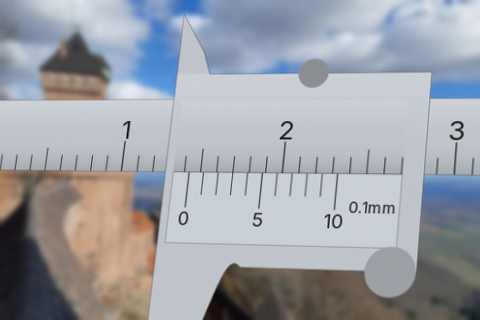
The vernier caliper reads 14.3 mm
